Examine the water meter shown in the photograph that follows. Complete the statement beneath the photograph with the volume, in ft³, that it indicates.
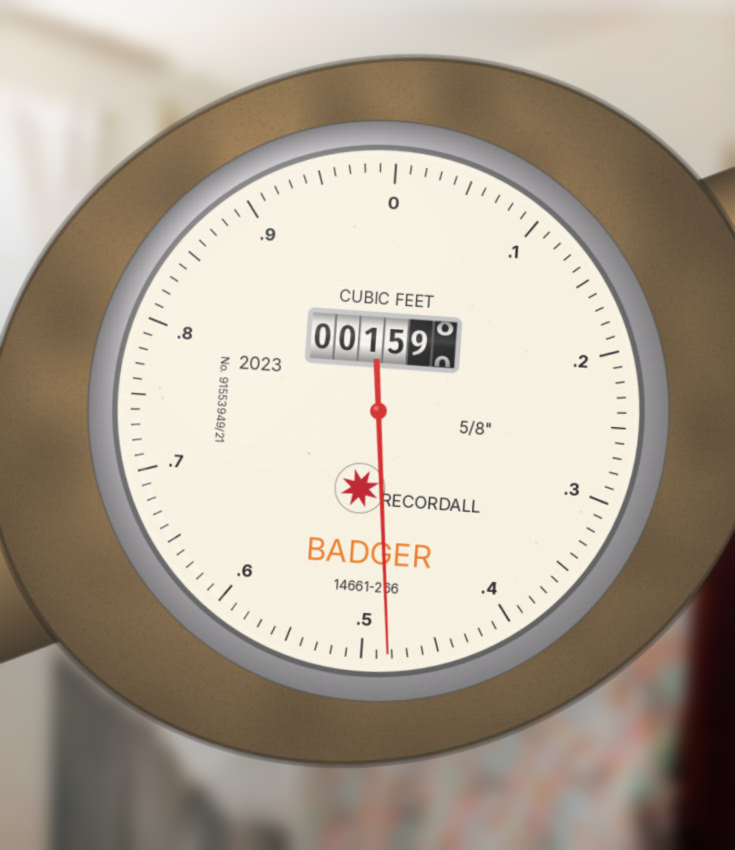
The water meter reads 1598.48 ft³
